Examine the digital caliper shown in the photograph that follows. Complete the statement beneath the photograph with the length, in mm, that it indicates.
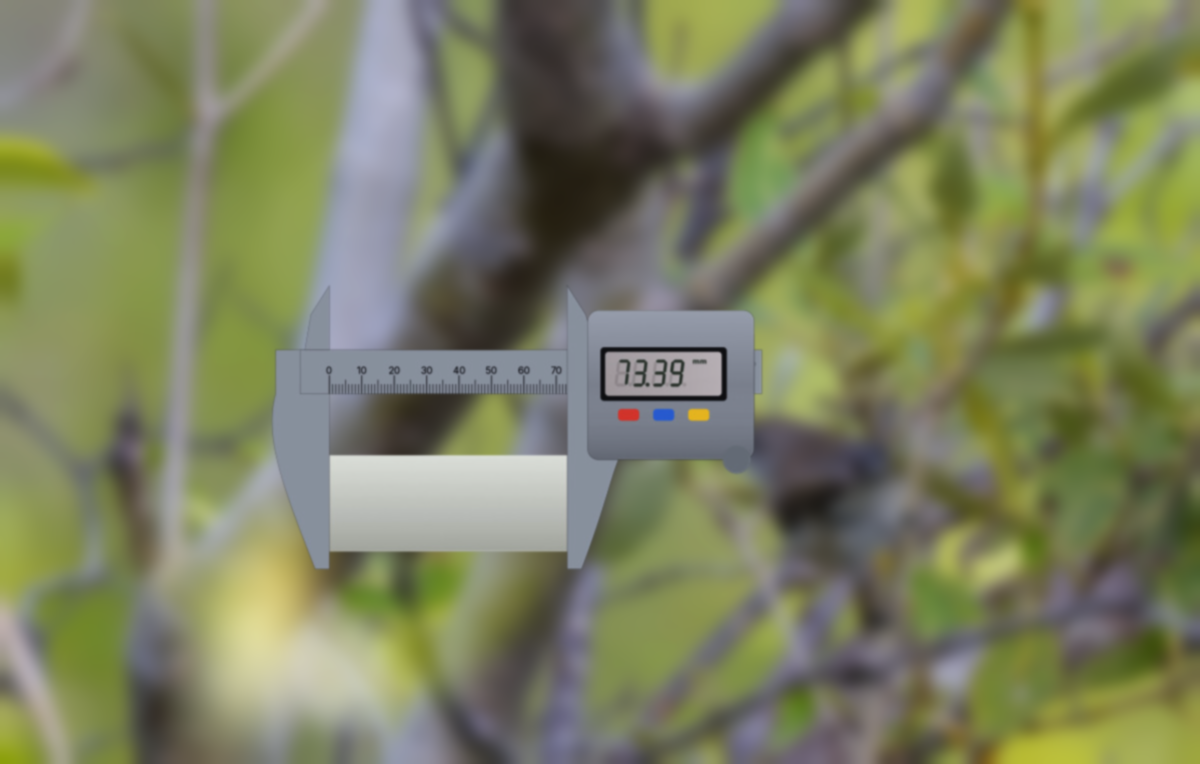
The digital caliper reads 73.39 mm
